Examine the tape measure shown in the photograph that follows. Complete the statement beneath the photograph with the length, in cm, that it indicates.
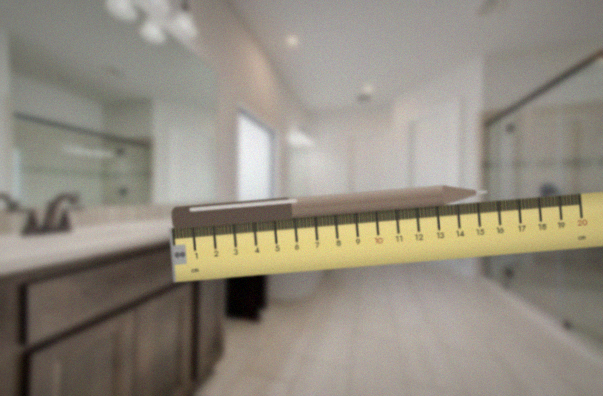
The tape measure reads 15.5 cm
